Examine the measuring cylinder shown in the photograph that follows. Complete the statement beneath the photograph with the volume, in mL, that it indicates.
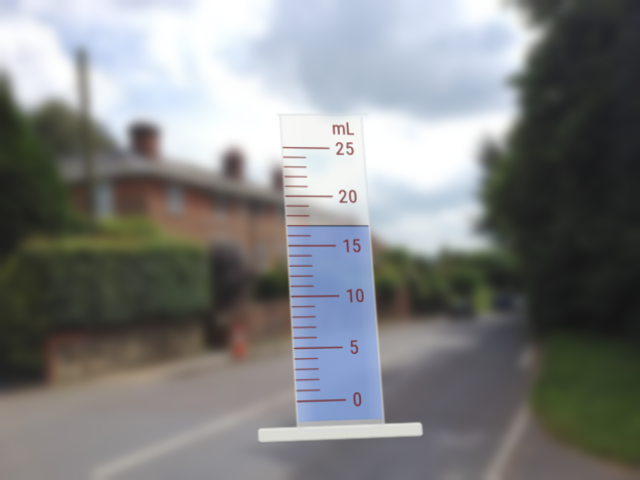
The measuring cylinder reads 17 mL
